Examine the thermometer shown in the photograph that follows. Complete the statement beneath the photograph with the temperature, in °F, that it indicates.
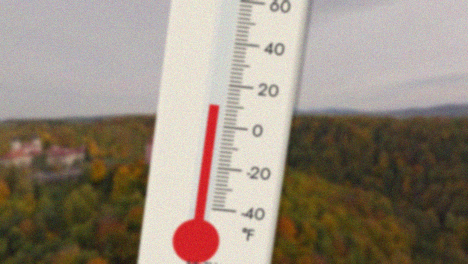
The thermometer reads 10 °F
